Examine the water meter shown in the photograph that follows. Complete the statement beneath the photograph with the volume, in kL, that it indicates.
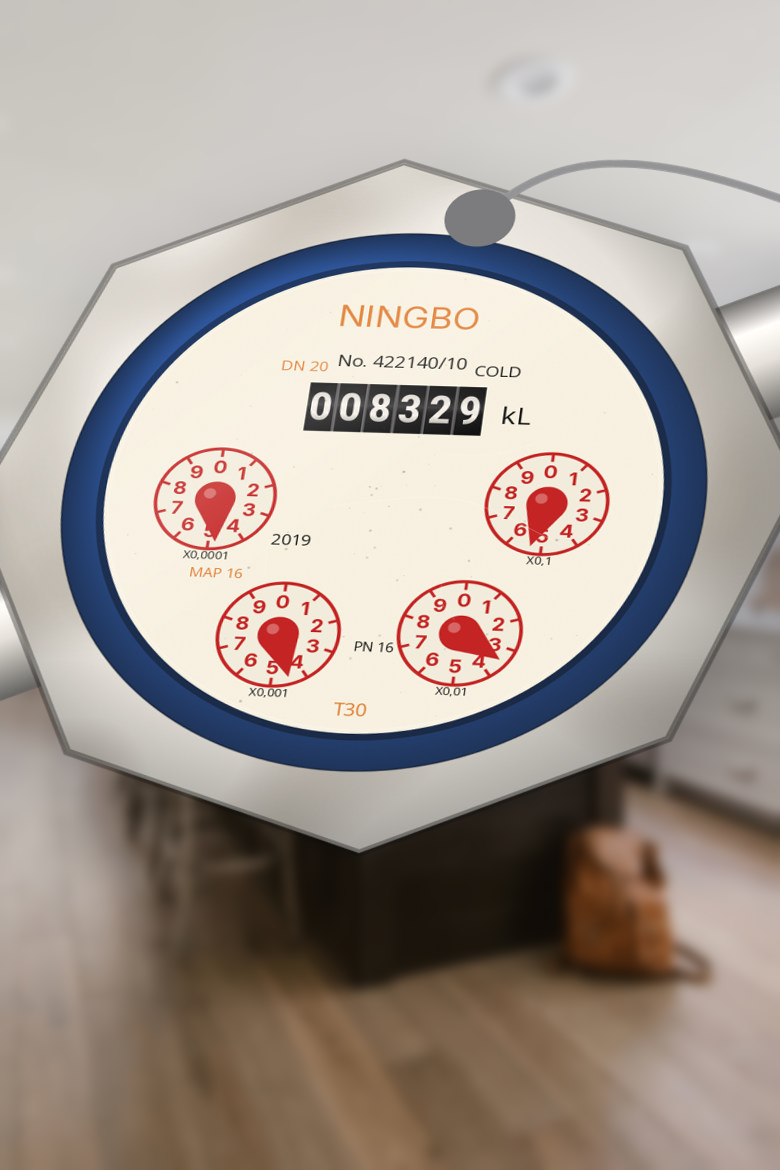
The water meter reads 8329.5344 kL
